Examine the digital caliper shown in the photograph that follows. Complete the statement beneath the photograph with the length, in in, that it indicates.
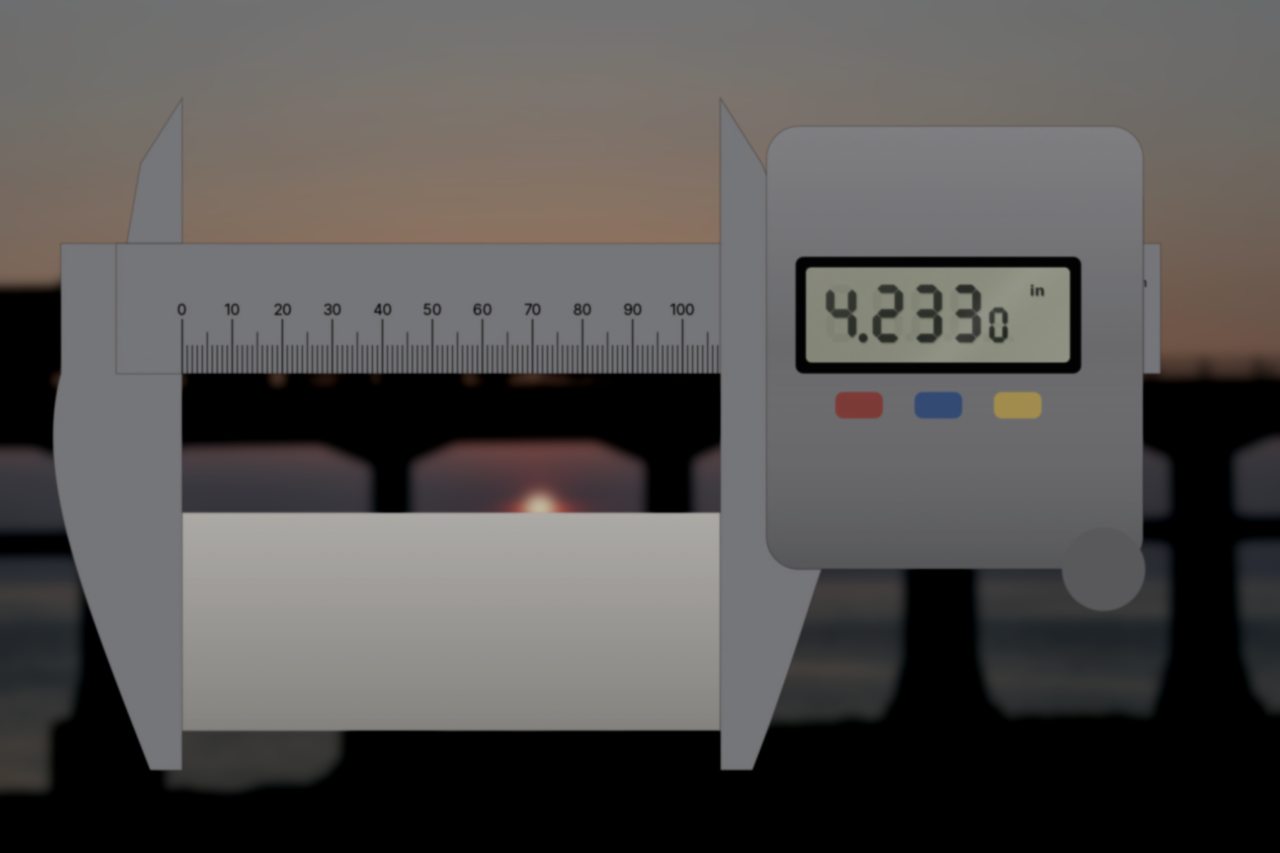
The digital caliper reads 4.2330 in
